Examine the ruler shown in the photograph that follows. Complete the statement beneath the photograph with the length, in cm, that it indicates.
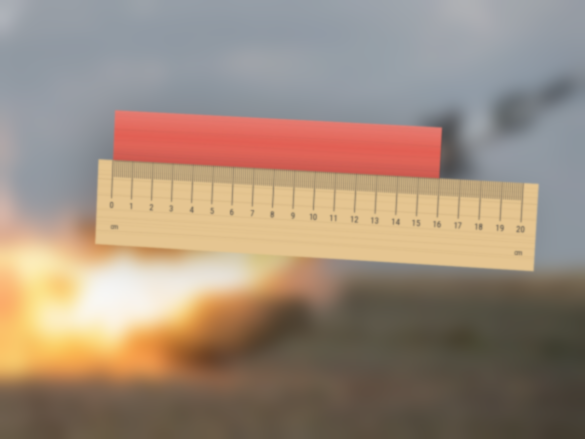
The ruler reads 16 cm
